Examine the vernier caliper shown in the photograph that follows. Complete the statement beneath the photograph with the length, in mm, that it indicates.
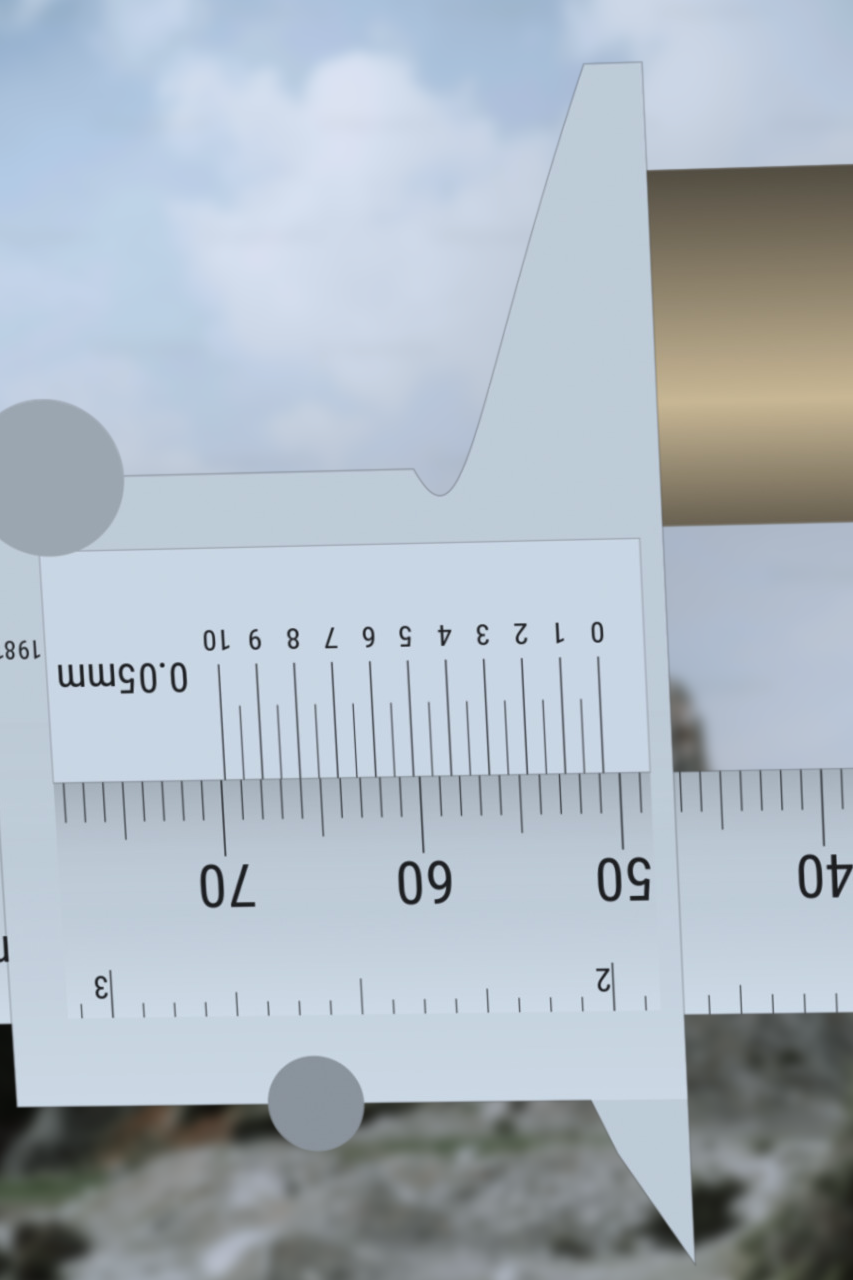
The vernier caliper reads 50.8 mm
